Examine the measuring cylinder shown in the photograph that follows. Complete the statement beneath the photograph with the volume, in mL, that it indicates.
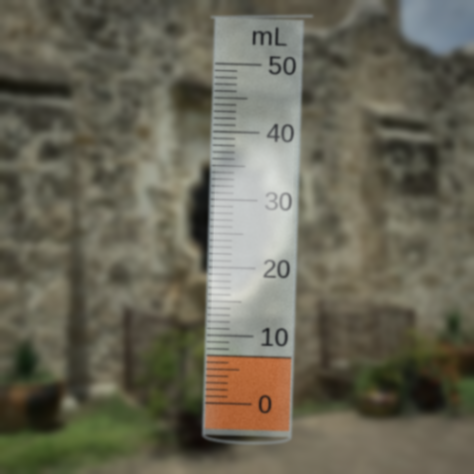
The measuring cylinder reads 7 mL
